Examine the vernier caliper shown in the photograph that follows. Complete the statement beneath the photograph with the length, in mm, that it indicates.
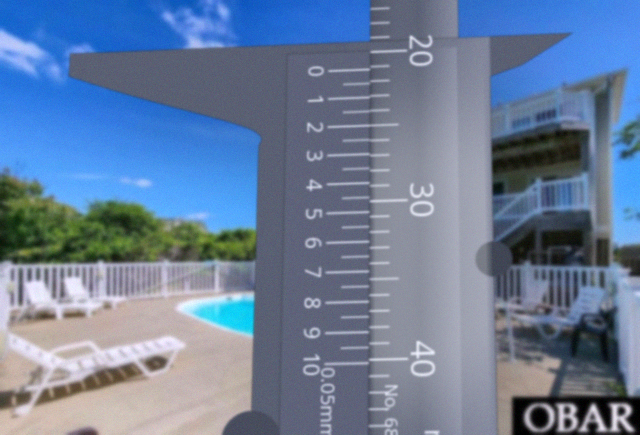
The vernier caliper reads 21.2 mm
